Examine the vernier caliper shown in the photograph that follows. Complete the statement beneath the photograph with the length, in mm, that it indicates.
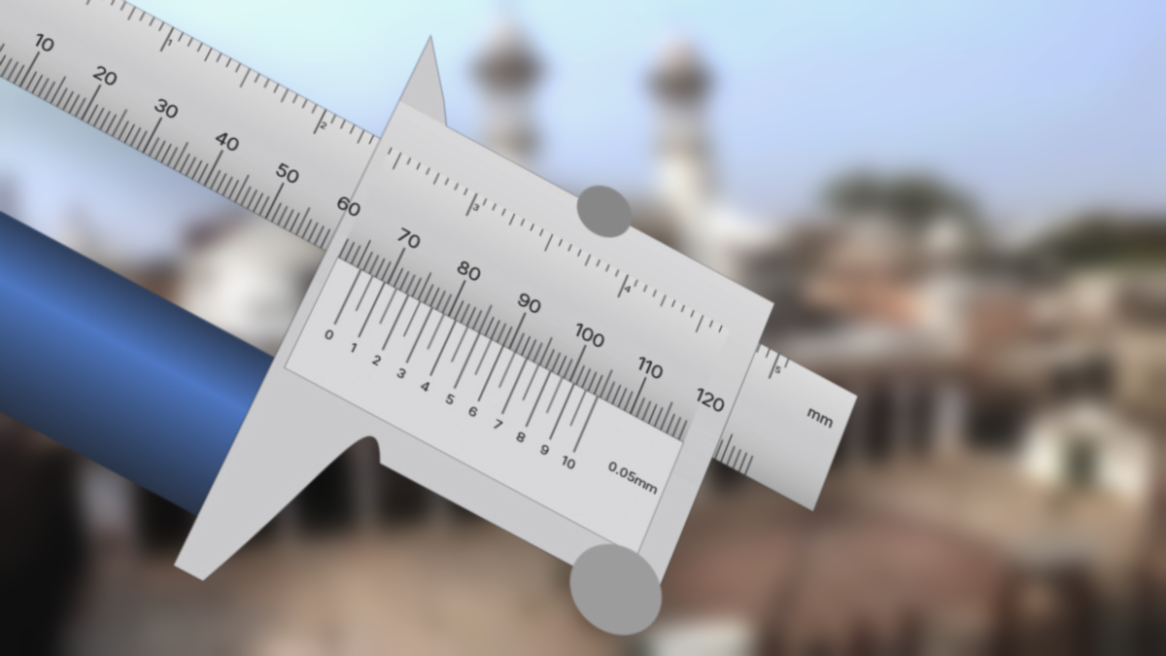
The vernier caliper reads 65.6 mm
